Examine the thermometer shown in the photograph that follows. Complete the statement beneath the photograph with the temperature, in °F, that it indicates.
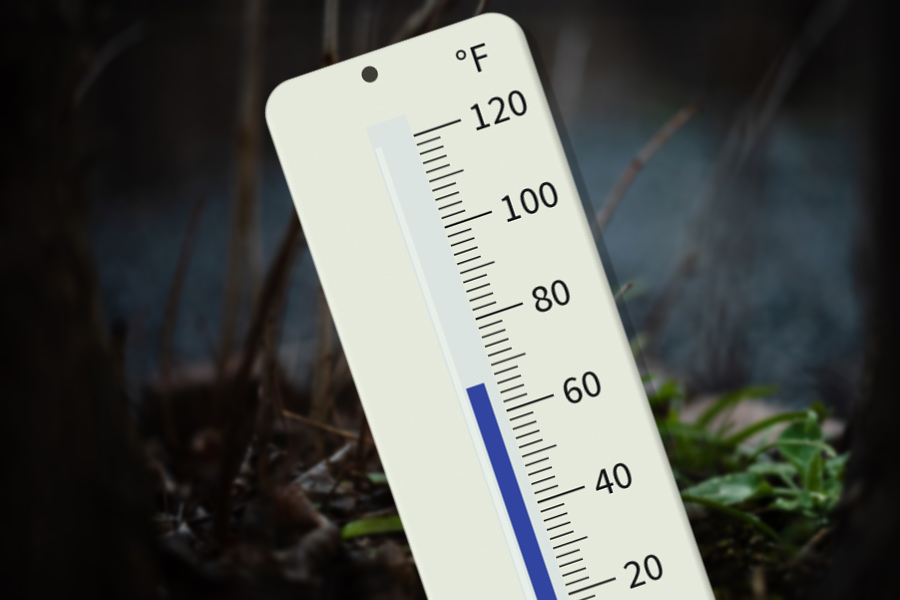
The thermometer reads 67 °F
